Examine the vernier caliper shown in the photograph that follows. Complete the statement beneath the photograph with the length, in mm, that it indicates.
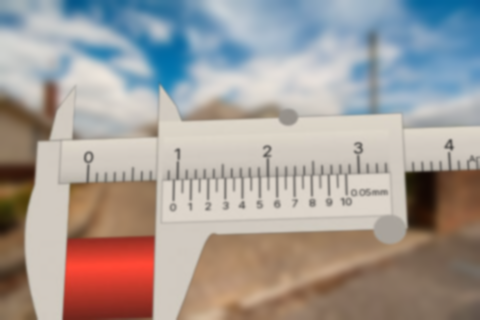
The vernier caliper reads 9.6 mm
